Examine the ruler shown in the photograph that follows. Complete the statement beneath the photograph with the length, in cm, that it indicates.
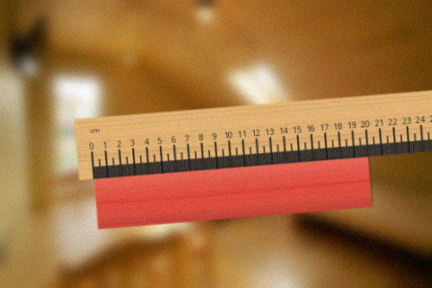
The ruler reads 20 cm
